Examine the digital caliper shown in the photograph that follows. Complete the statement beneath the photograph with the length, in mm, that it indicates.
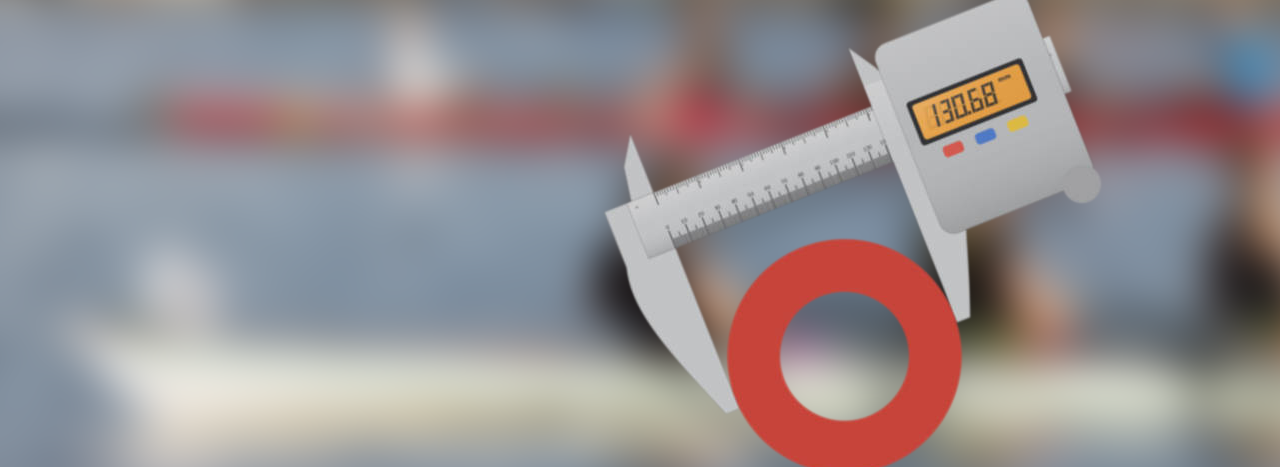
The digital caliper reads 130.68 mm
